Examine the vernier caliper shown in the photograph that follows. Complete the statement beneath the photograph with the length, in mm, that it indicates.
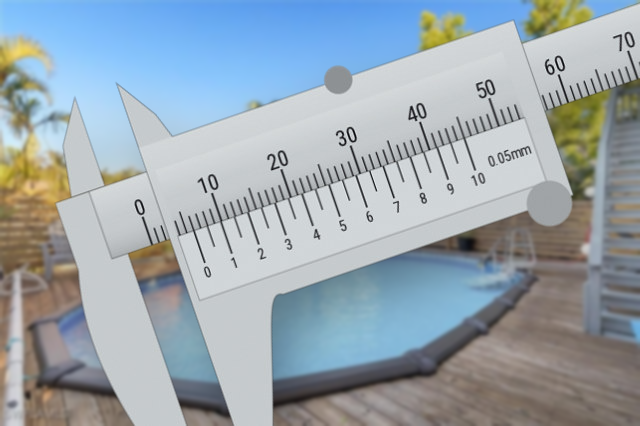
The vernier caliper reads 6.0 mm
